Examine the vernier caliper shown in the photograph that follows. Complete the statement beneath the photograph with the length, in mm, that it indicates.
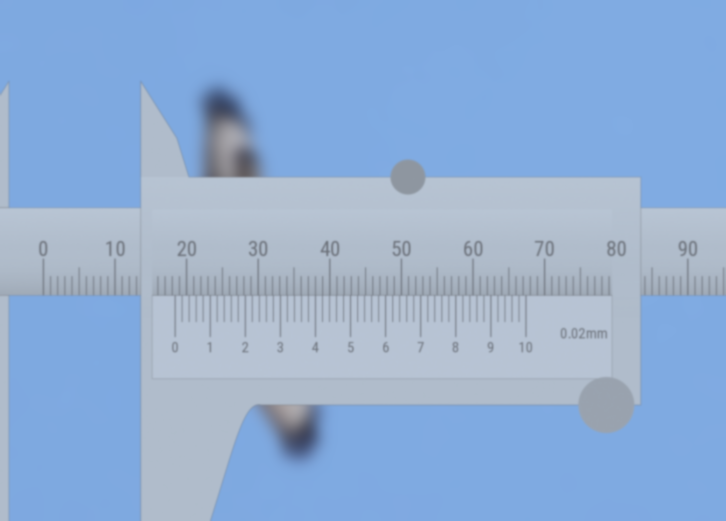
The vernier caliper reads 18.4 mm
